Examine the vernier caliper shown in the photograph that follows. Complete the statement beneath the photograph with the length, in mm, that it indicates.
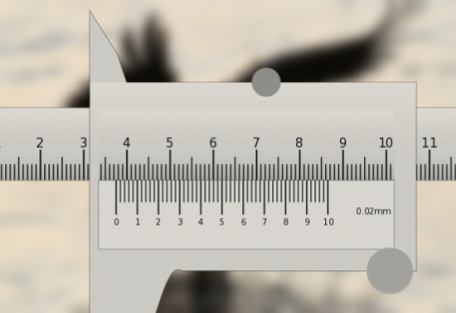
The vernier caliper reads 37.5 mm
